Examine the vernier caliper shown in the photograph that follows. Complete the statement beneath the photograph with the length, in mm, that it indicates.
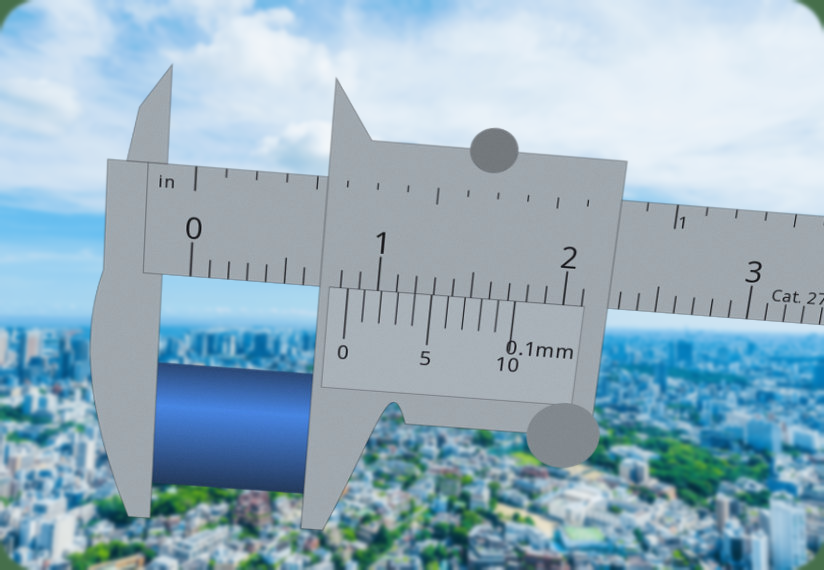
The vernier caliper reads 8.4 mm
